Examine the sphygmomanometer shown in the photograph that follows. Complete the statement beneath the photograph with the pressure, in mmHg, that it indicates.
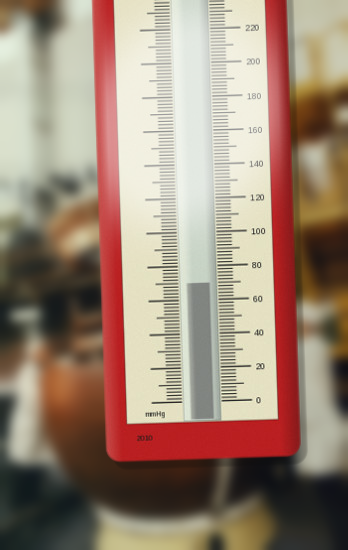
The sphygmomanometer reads 70 mmHg
